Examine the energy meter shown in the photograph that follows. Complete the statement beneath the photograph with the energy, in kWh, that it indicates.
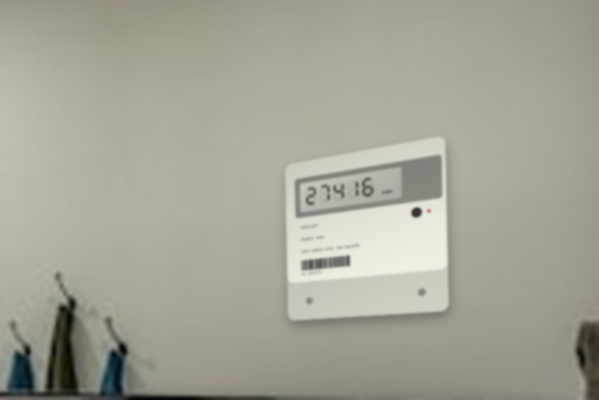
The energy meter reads 27416 kWh
